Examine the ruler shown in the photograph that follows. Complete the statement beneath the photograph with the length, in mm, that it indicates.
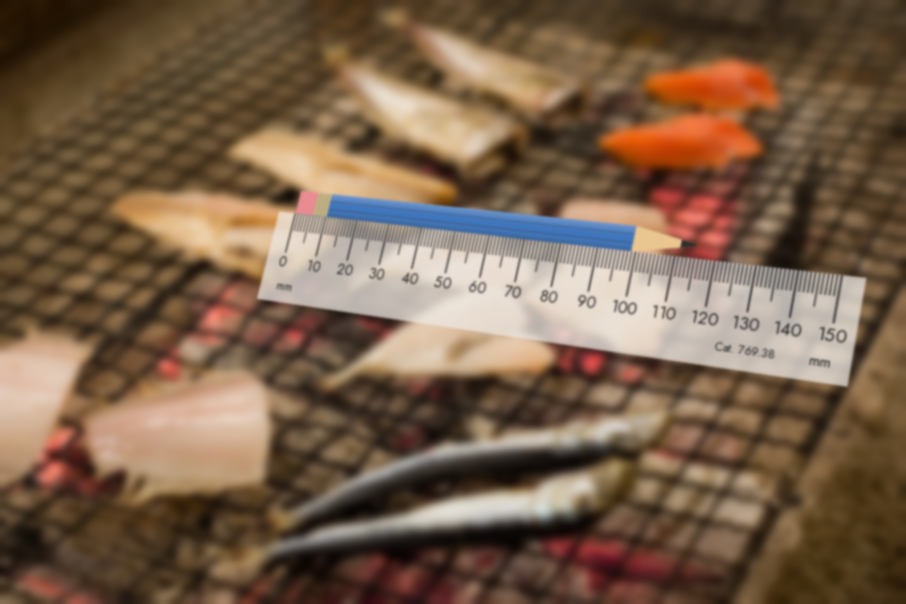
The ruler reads 115 mm
